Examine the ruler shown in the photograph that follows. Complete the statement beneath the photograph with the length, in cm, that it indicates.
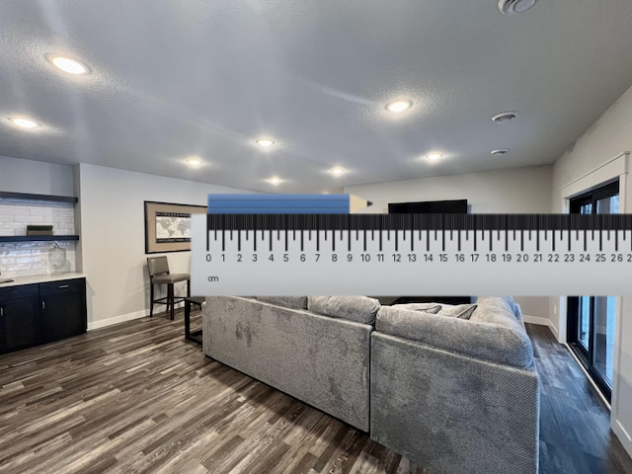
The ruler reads 10.5 cm
